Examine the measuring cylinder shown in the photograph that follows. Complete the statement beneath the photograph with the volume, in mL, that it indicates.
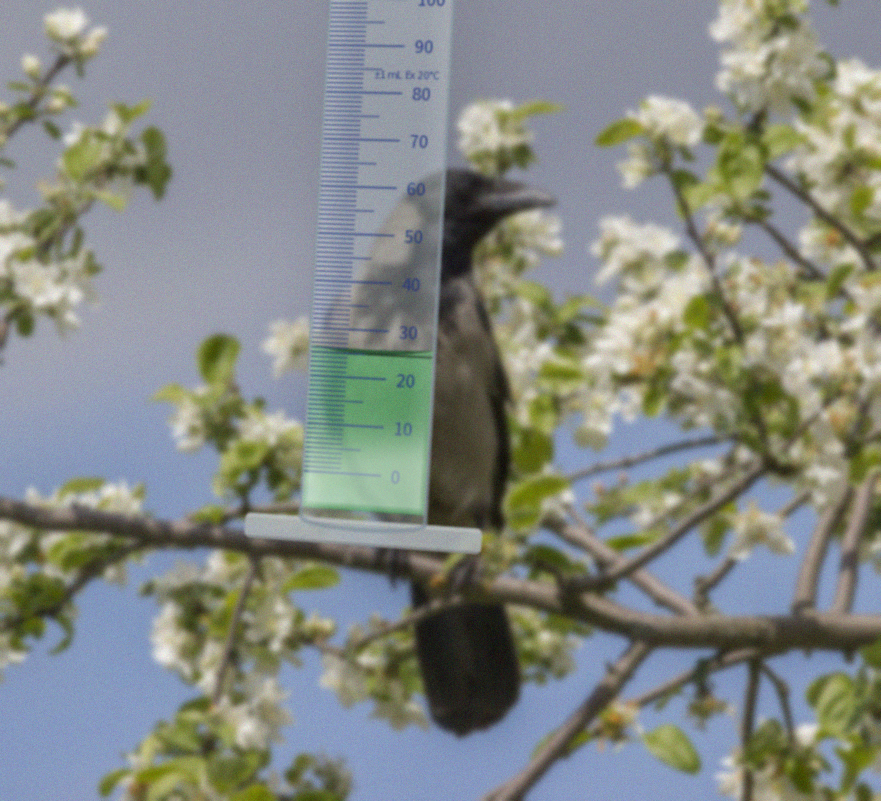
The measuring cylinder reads 25 mL
